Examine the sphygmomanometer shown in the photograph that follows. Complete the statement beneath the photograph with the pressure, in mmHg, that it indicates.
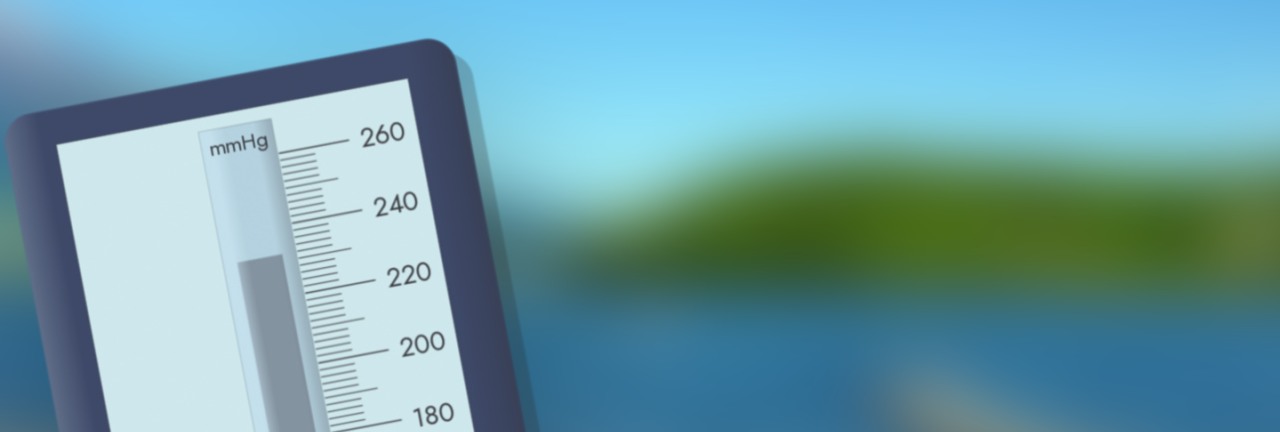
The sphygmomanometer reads 232 mmHg
